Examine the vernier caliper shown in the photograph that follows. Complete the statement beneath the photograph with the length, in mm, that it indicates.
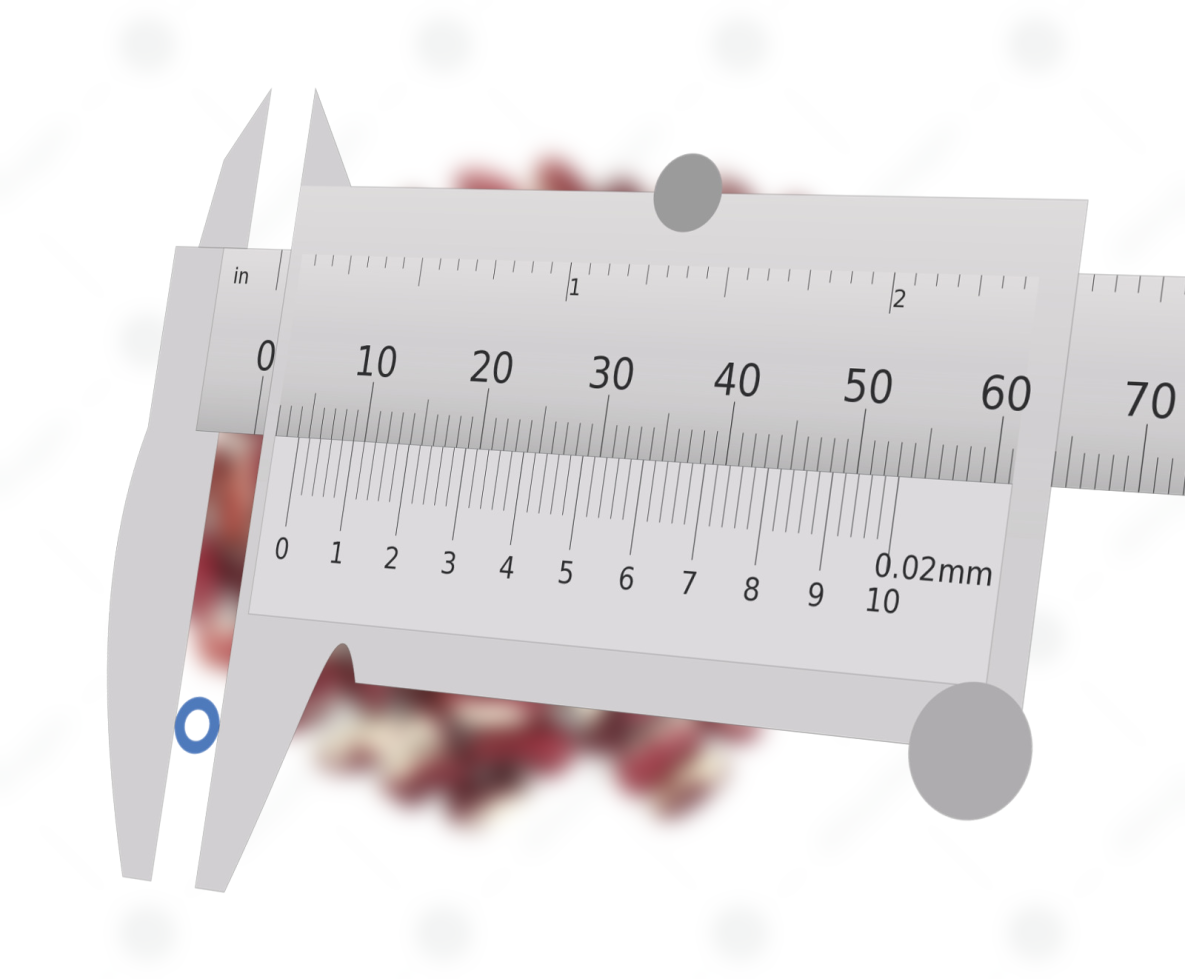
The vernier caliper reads 4.1 mm
